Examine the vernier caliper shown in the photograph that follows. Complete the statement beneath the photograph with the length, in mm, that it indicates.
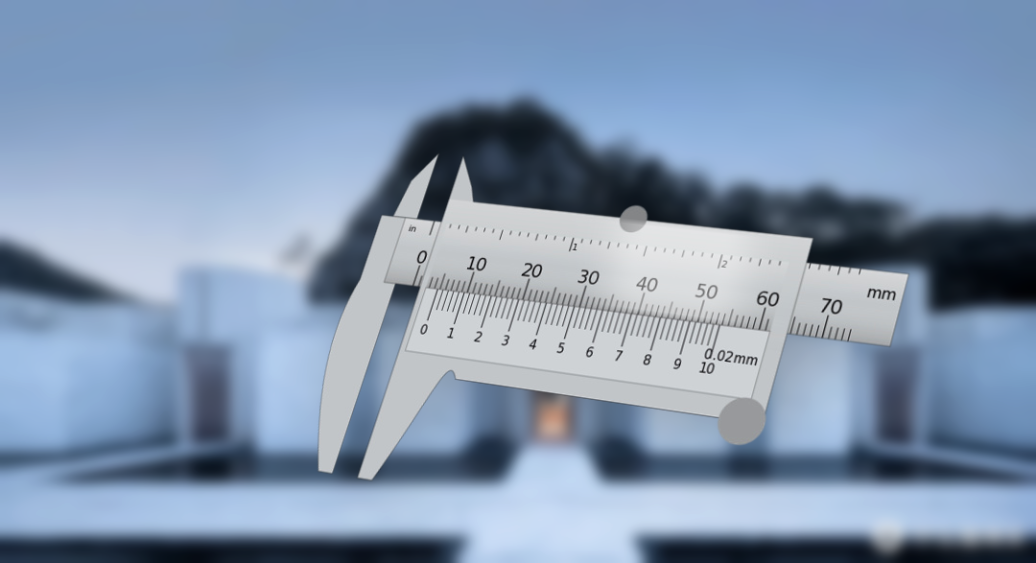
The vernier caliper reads 4.6 mm
